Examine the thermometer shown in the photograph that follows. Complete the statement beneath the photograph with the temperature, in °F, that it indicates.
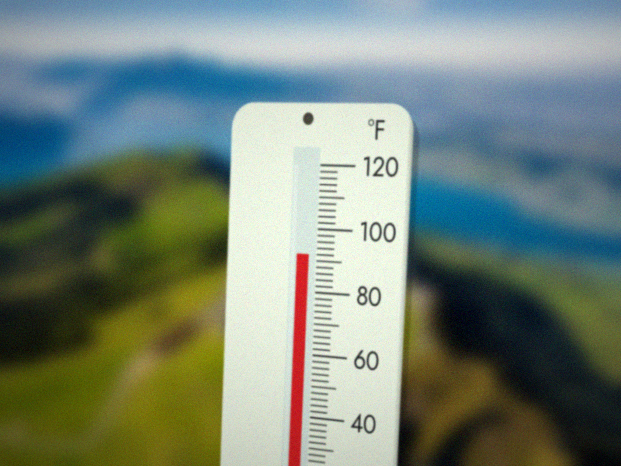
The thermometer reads 92 °F
